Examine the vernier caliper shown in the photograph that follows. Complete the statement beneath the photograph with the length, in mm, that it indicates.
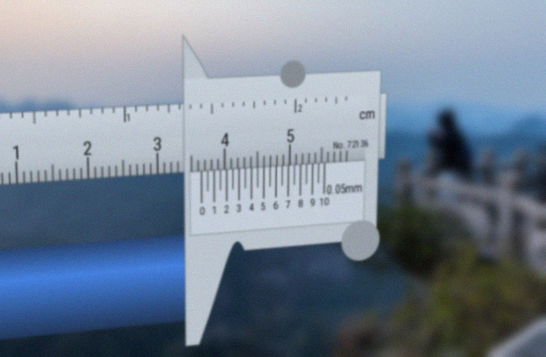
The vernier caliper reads 36.5 mm
